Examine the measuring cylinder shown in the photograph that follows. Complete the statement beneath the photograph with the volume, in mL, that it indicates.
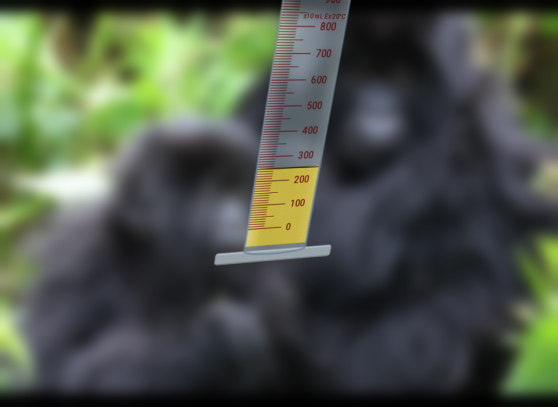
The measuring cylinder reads 250 mL
